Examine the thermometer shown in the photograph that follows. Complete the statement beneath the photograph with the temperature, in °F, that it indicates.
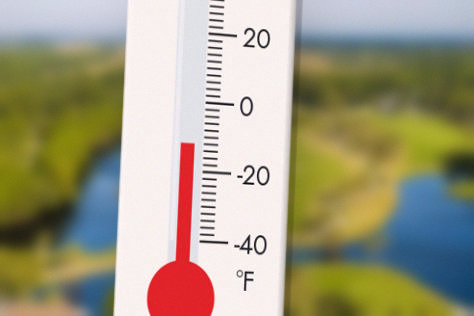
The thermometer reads -12 °F
